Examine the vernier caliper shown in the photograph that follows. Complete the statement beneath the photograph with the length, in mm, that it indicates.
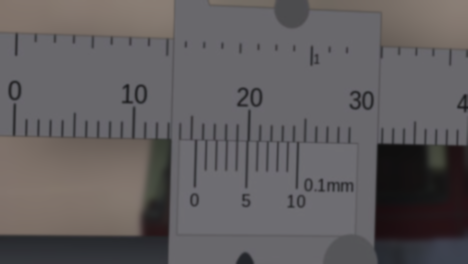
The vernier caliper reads 15.4 mm
